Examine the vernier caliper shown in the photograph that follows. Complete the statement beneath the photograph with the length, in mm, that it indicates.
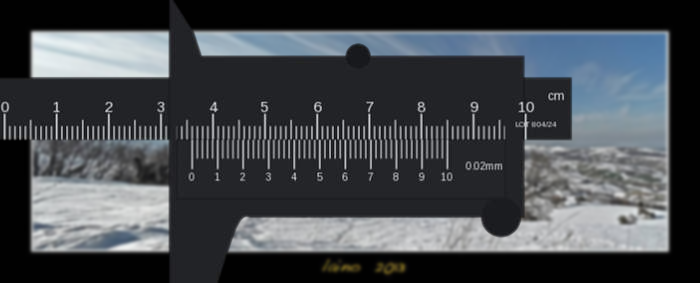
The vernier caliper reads 36.0 mm
